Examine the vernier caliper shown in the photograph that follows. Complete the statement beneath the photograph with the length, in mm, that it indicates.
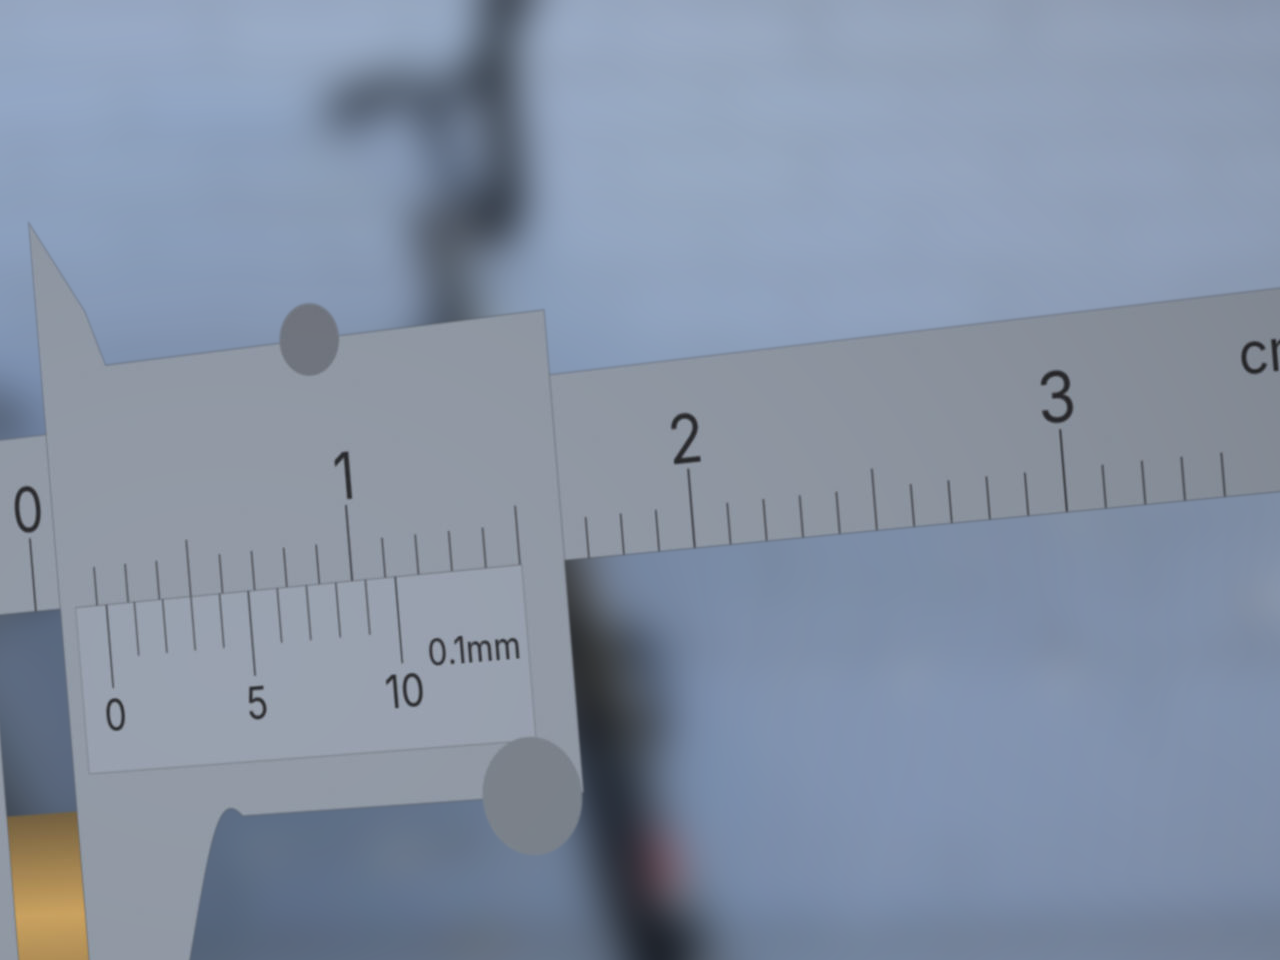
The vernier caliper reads 2.3 mm
